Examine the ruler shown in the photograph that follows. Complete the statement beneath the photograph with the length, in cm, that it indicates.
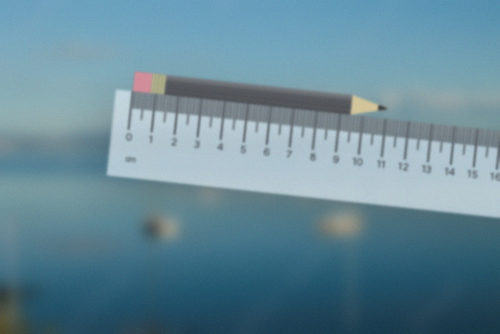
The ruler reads 11 cm
